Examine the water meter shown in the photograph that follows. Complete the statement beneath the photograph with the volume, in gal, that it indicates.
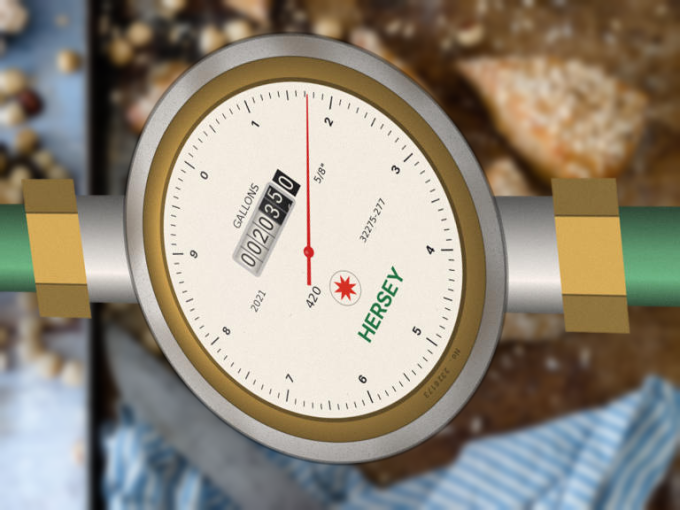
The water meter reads 20351.7 gal
